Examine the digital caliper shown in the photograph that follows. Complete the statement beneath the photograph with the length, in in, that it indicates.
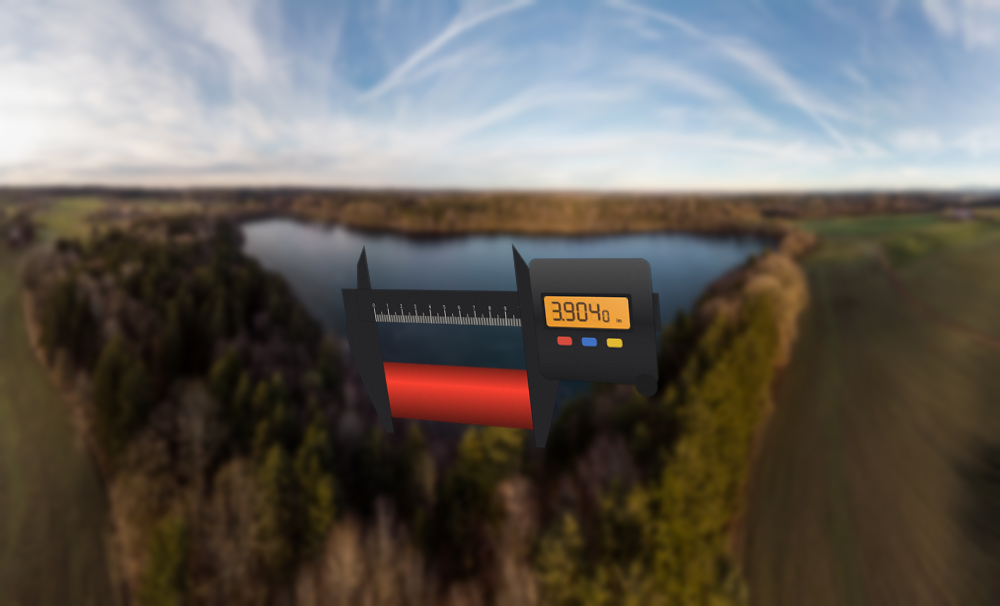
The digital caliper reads 3.9040 in
